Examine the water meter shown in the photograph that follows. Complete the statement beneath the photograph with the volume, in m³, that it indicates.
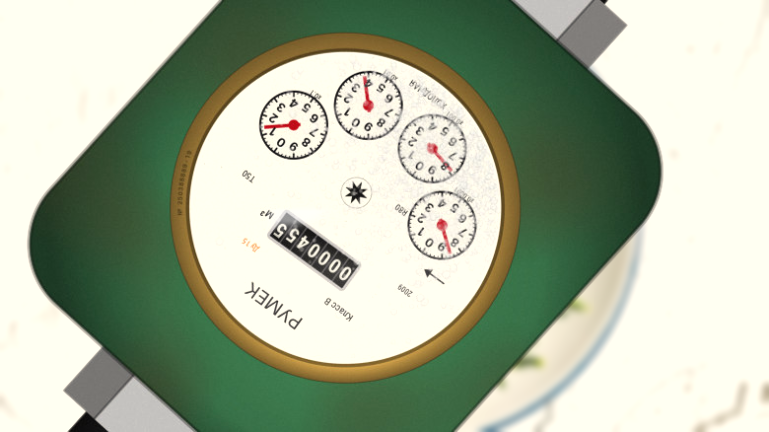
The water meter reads 455.1378 m³
